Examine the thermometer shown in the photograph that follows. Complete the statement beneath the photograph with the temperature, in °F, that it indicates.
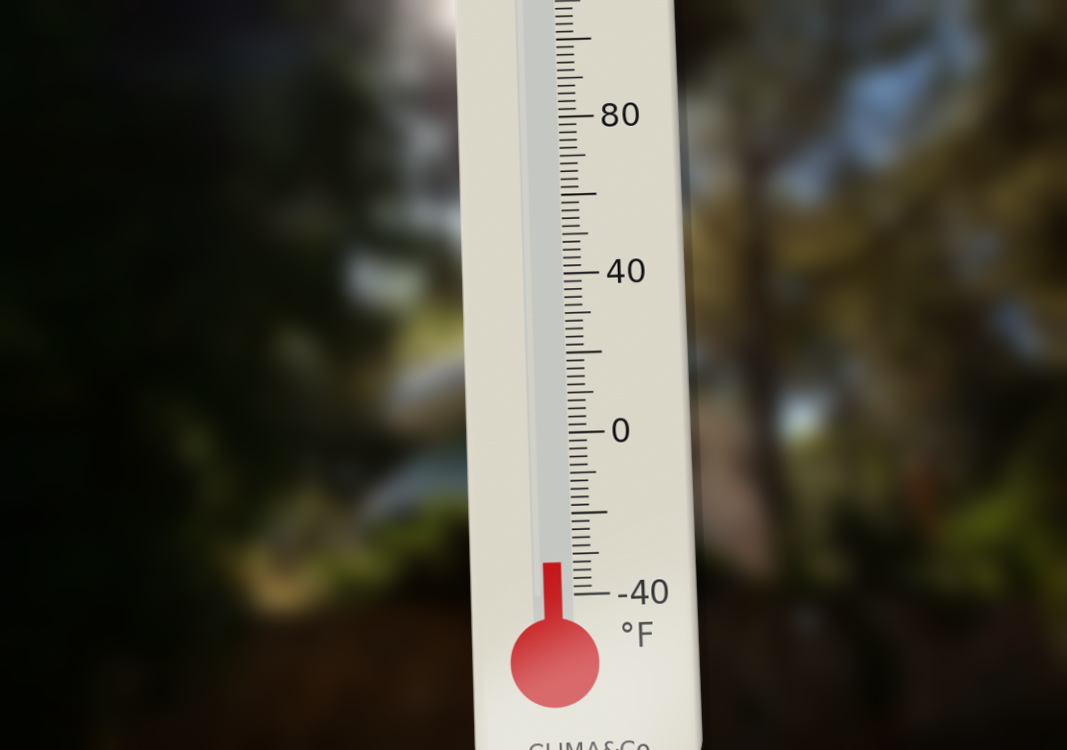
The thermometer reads -32 °F
